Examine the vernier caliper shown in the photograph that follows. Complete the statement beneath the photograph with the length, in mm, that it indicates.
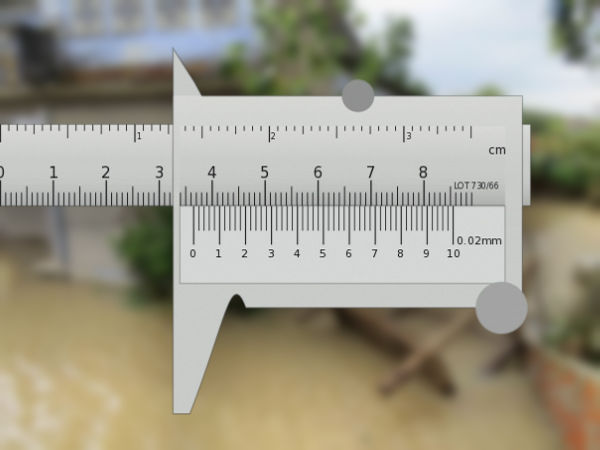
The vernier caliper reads 36.5 mm
